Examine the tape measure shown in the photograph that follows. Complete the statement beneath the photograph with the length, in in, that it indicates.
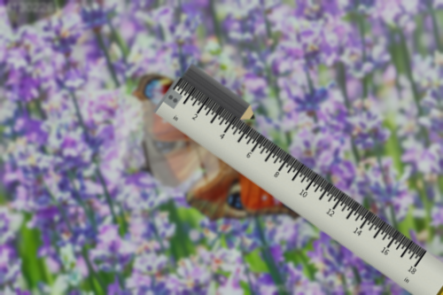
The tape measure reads 5 in
